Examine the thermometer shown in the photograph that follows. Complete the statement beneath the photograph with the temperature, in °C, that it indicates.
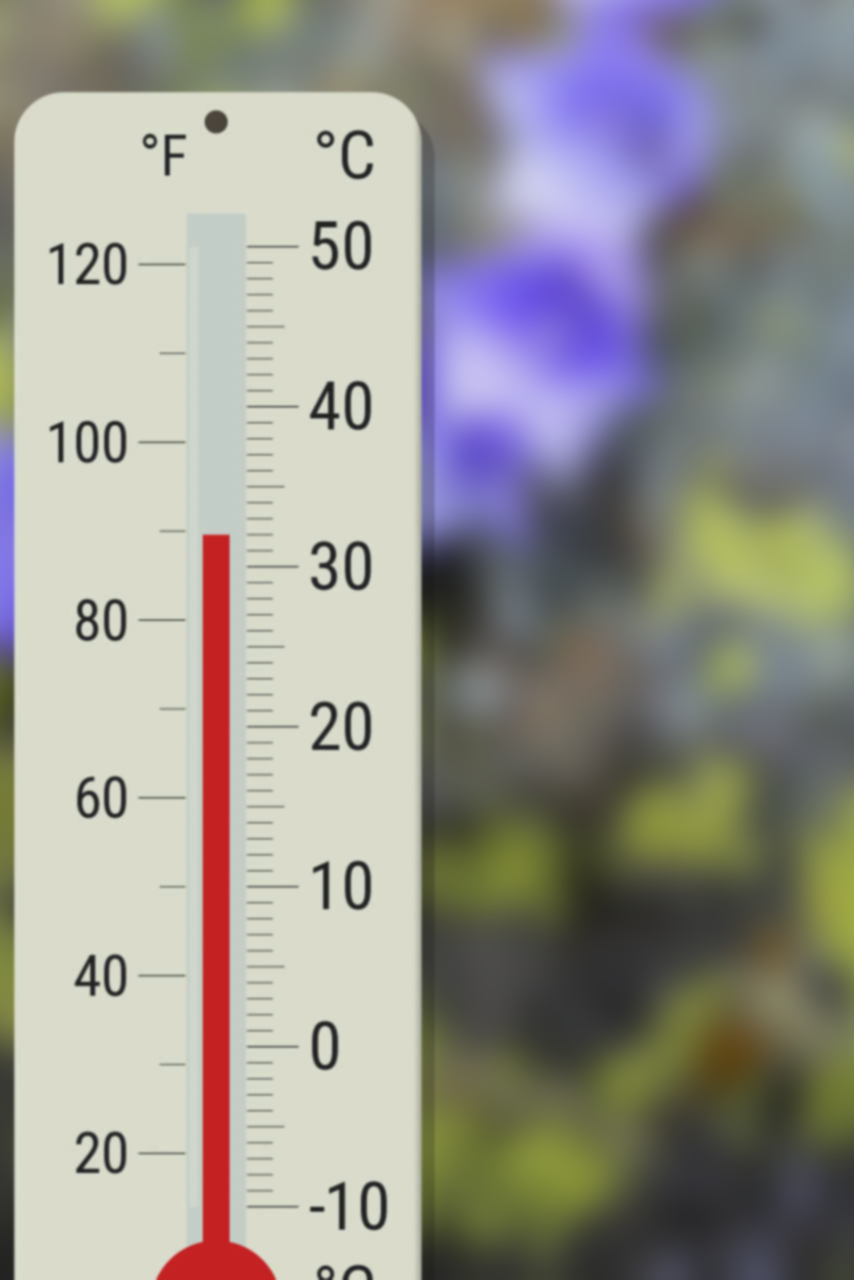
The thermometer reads 32 °C
